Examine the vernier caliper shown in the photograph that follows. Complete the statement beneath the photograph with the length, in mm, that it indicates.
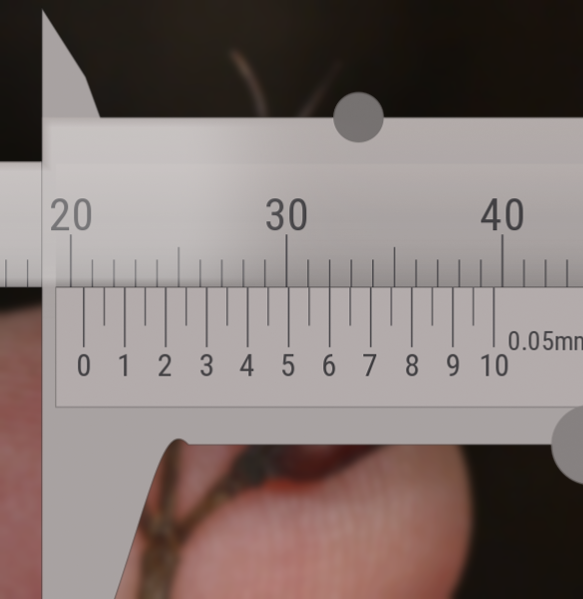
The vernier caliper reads 20.6 mm
